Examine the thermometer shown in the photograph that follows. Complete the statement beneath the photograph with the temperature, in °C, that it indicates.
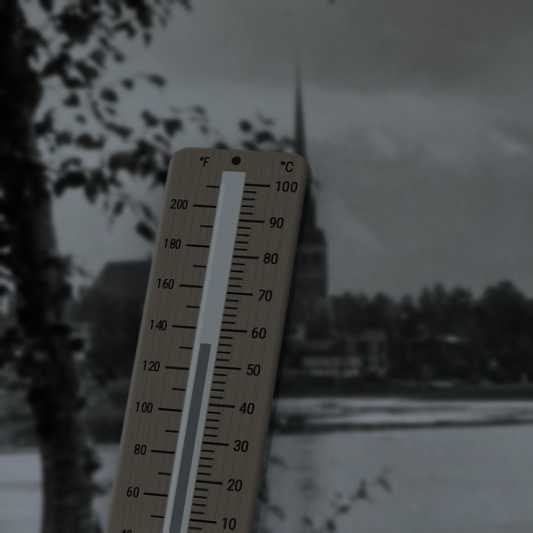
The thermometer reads 56 °C
